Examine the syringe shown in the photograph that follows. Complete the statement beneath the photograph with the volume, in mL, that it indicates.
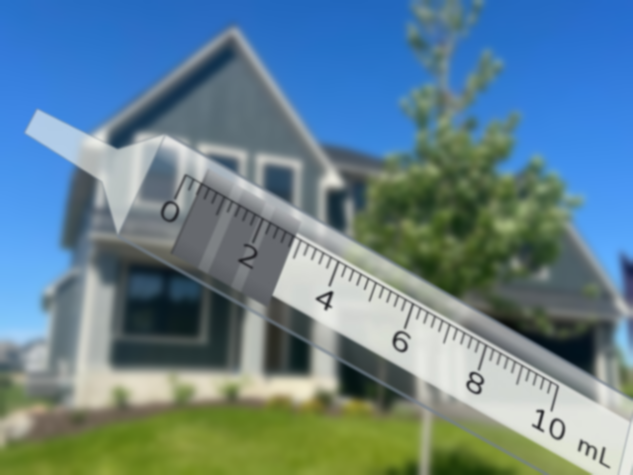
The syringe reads 0.4 mL
